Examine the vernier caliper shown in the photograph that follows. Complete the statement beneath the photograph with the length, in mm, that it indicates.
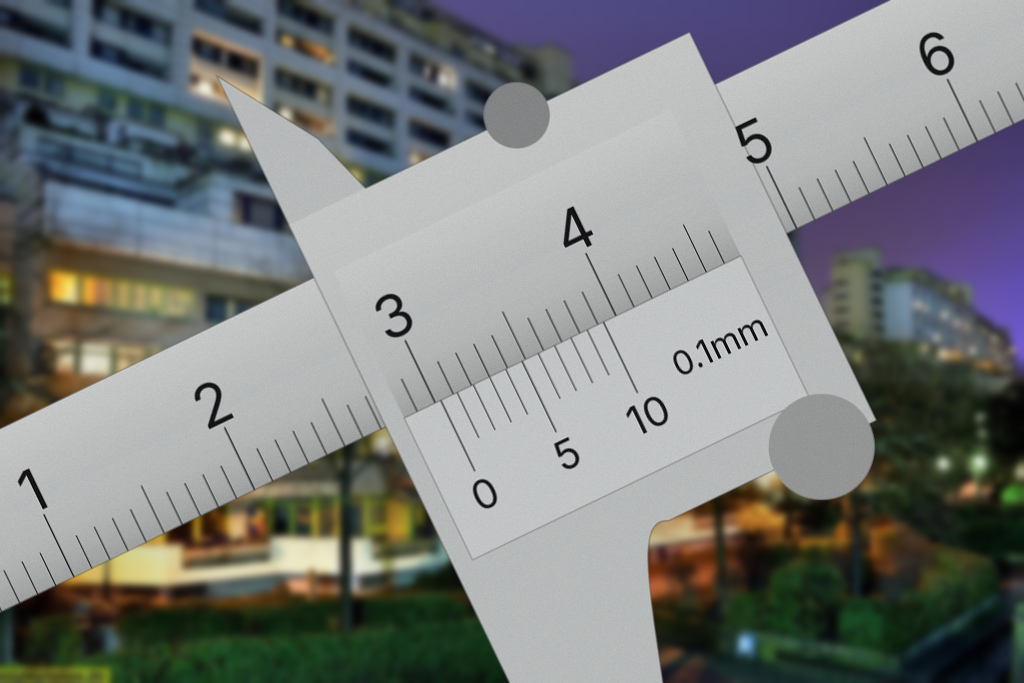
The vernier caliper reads 30.3 mm
